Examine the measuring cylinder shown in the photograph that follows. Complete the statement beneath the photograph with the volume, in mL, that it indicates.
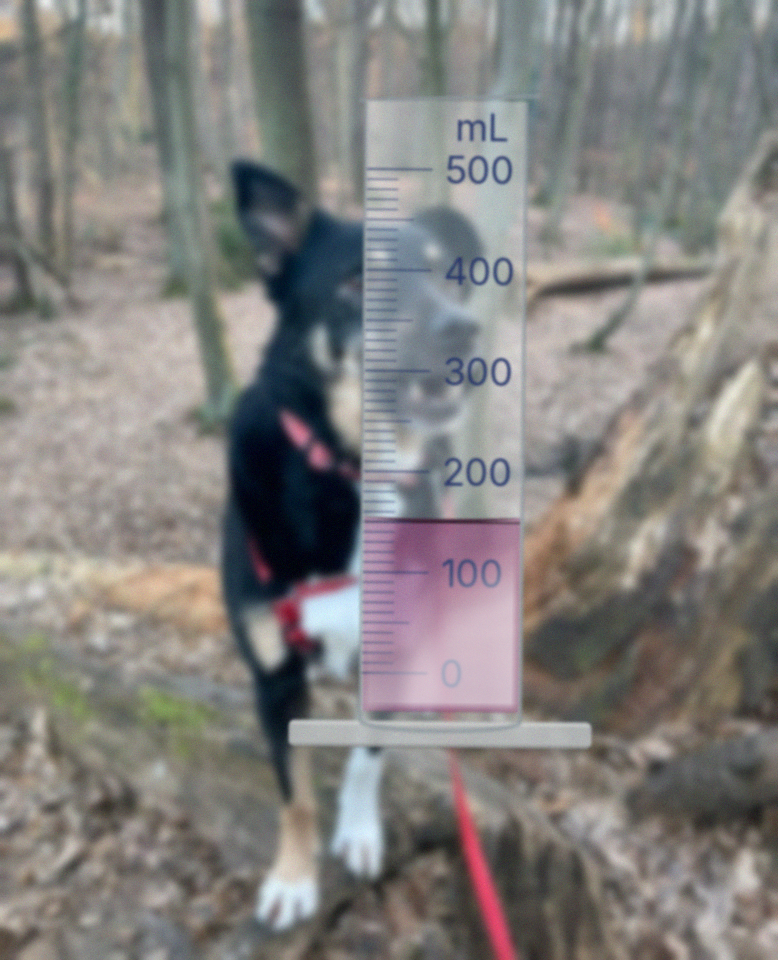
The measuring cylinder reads 150 mL
